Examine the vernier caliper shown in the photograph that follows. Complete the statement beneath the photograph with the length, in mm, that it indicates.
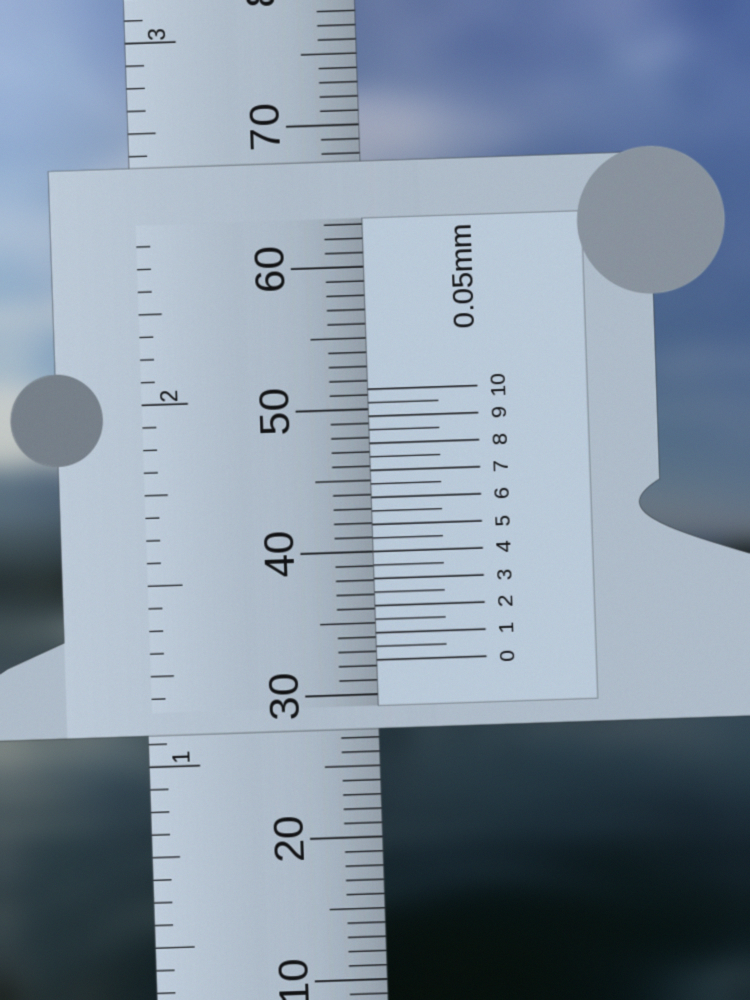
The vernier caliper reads 32.4 mm
